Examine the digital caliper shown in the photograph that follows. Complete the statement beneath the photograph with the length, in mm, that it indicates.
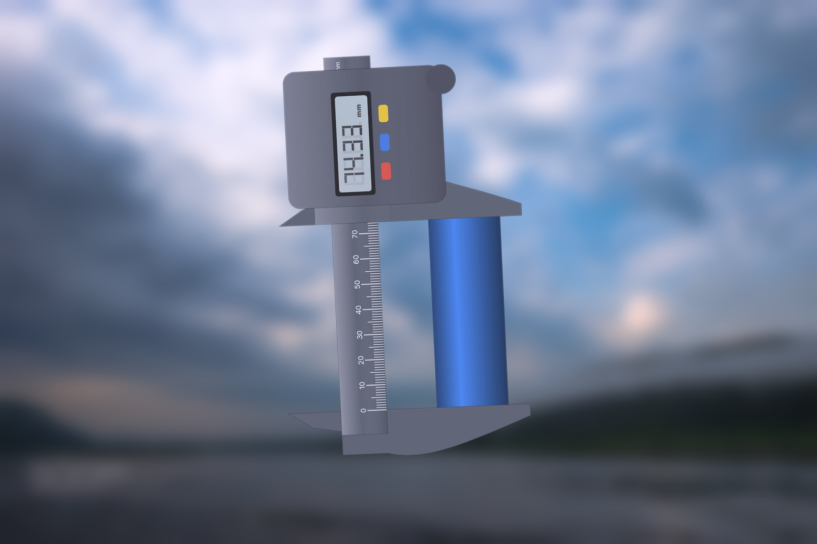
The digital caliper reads 74.33 mm
